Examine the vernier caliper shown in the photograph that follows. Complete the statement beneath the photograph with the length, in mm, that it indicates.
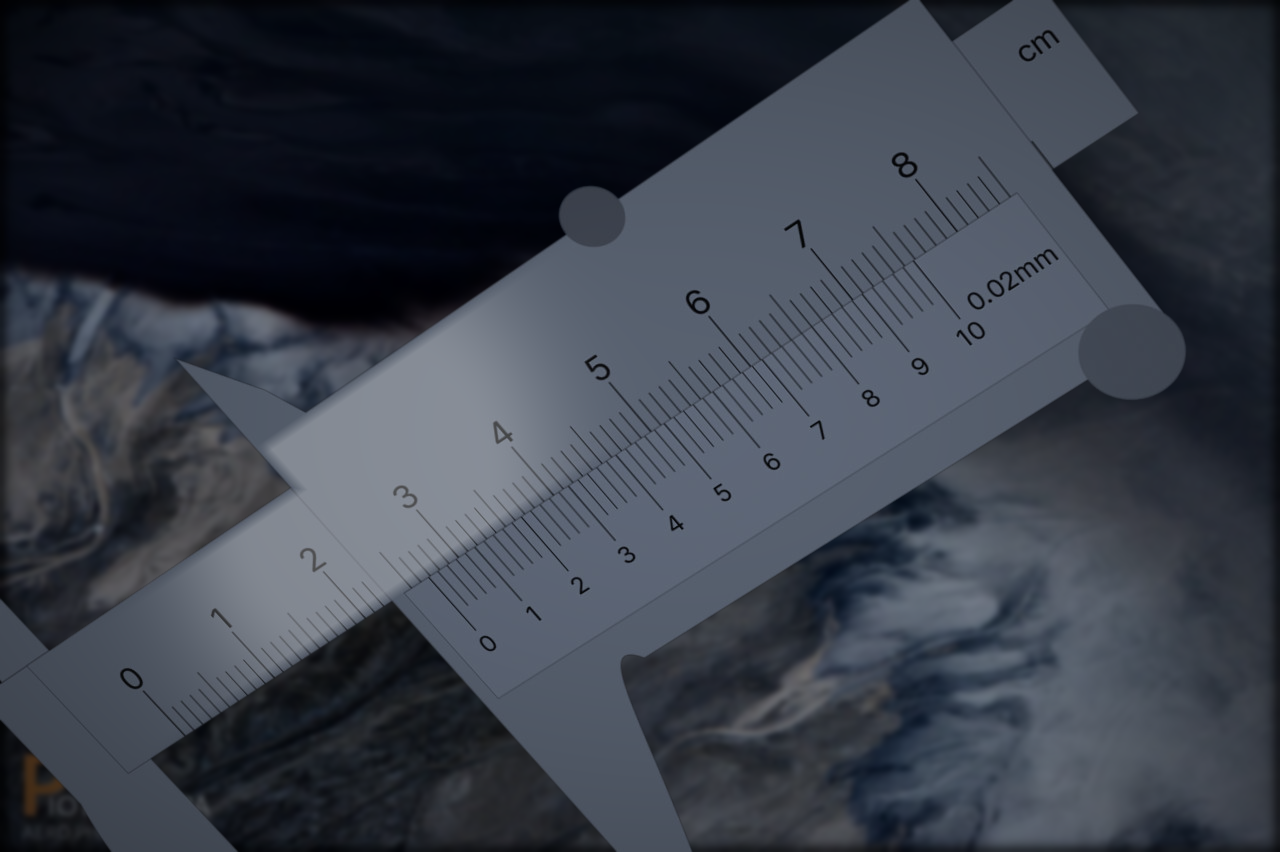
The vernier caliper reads 26.8 mm
